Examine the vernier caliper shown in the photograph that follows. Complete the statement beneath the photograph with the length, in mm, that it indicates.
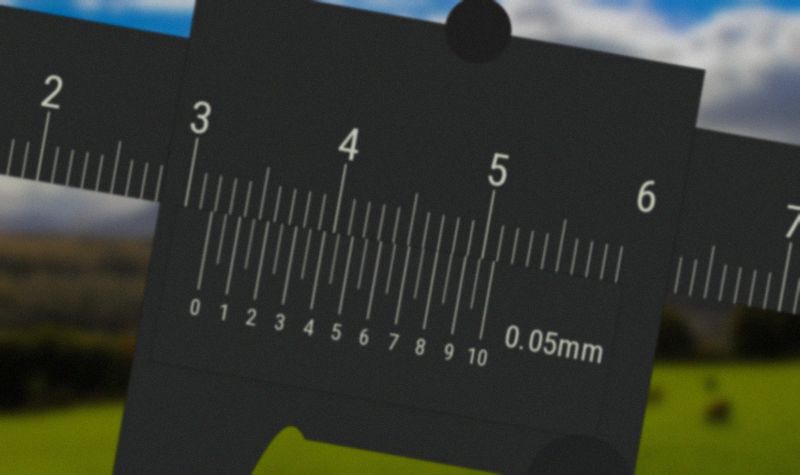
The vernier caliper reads 31.8 mm
